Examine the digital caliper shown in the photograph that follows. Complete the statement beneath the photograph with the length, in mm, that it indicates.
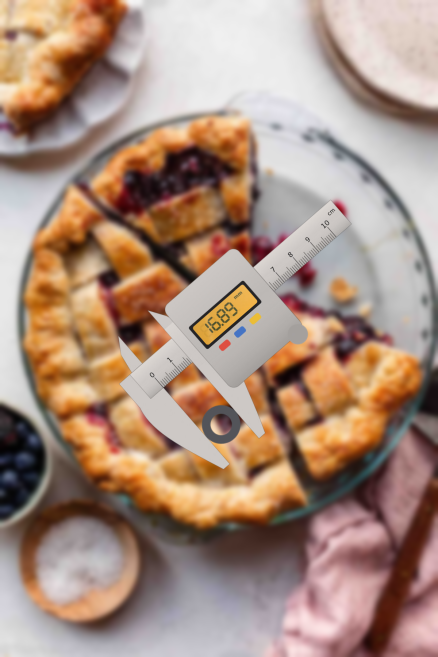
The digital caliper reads 16.89 mm
